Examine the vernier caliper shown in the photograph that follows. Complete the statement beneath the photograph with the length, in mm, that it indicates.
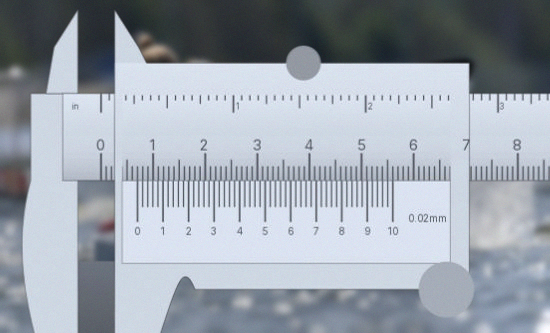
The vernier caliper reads 7.0 mm
